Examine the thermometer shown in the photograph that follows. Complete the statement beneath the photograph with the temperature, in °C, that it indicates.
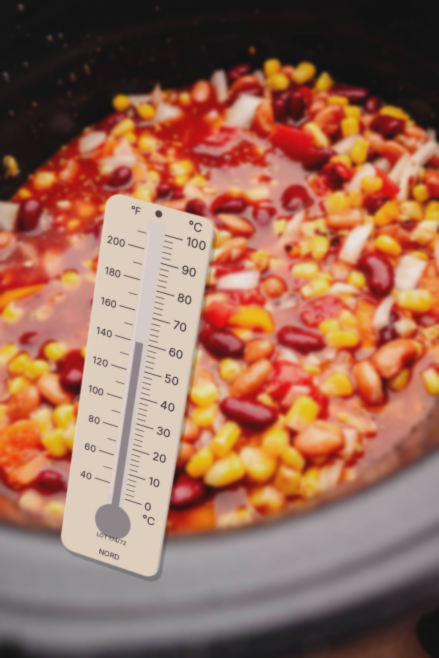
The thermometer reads 60 °C
